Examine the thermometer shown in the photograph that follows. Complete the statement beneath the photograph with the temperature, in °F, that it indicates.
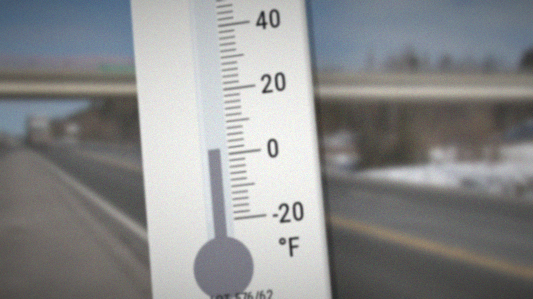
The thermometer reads 2 °F
